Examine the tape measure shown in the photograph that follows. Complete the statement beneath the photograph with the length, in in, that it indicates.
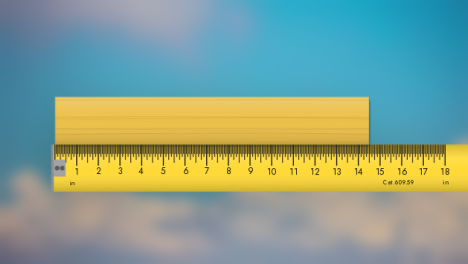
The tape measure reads 14.5 in
